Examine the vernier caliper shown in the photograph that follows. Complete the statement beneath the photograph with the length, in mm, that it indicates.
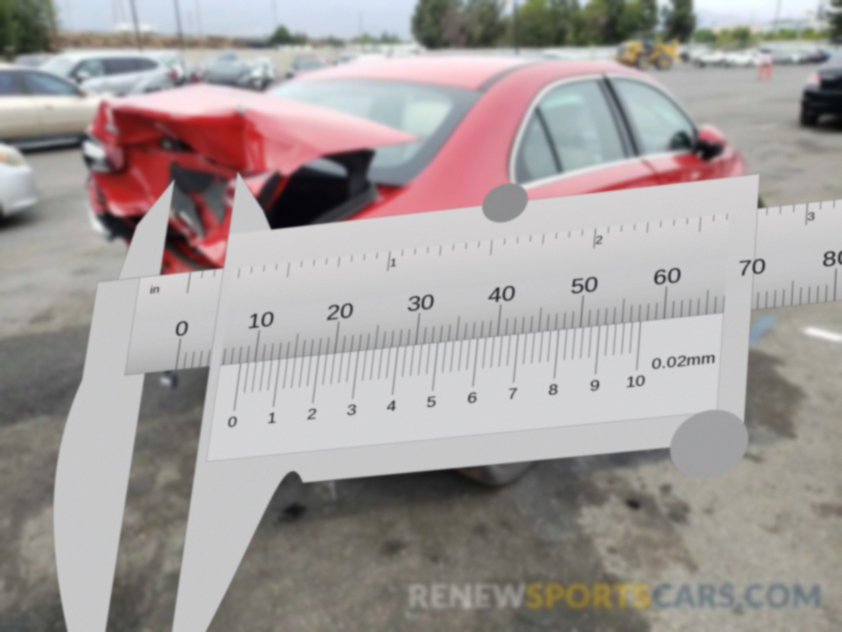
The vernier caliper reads 8.2 mm
